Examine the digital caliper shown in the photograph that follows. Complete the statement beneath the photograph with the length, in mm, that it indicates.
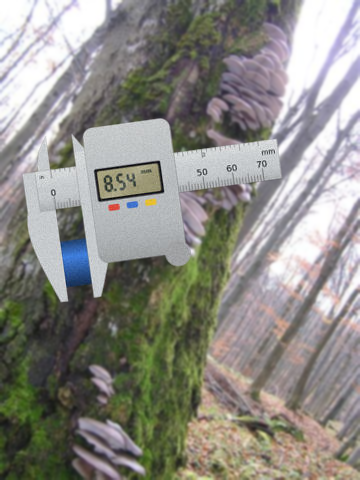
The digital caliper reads 8.54 mm
